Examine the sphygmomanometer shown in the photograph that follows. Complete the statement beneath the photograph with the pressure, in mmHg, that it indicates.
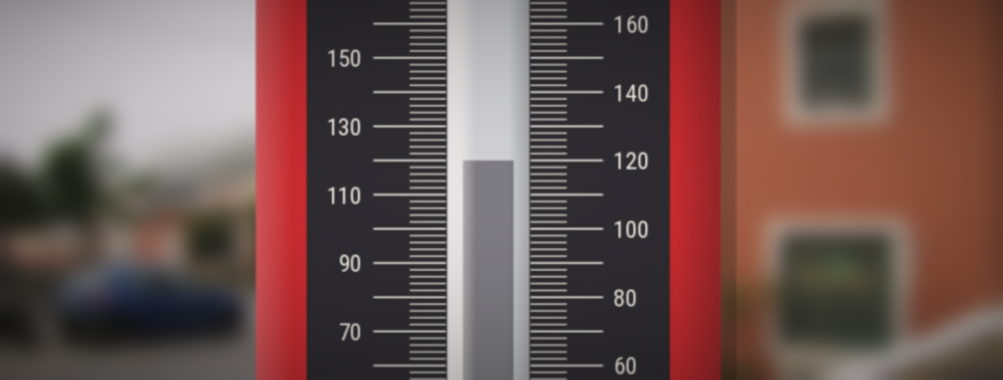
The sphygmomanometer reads 120 mmHg
